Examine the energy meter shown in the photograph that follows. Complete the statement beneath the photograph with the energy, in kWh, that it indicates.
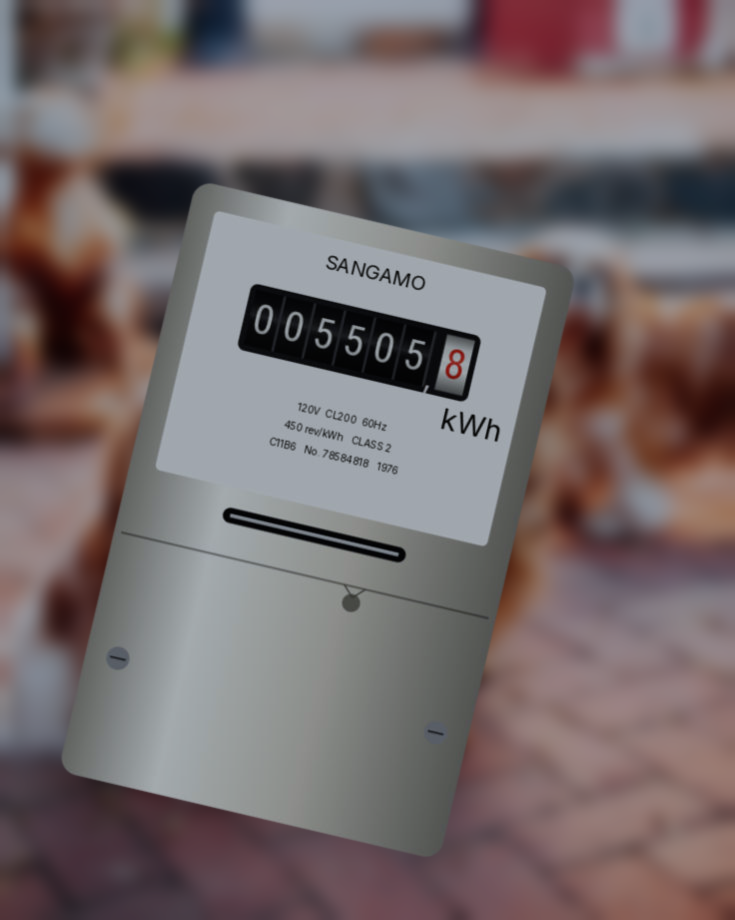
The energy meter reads 5505.8 kWh
